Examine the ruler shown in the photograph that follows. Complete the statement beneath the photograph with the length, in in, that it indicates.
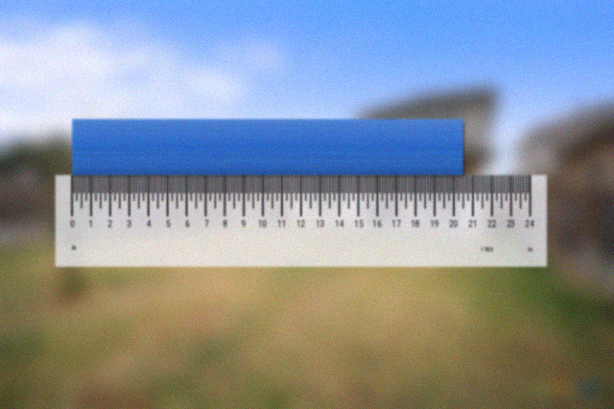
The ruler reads 20.5 in
